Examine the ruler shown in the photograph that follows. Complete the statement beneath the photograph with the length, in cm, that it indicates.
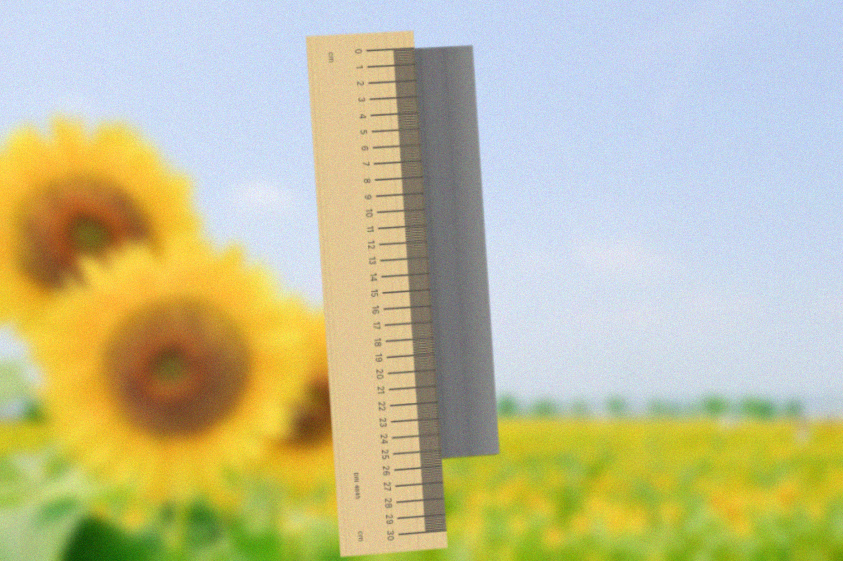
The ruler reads 25.5 cm
